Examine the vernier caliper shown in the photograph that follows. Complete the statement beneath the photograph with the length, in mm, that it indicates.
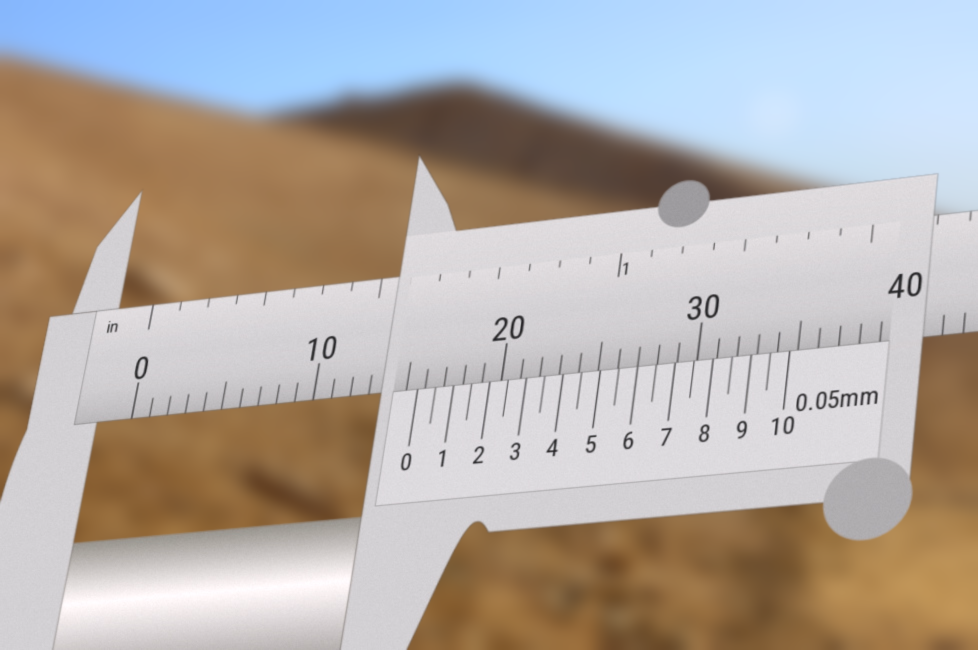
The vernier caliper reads 15.6 mm
